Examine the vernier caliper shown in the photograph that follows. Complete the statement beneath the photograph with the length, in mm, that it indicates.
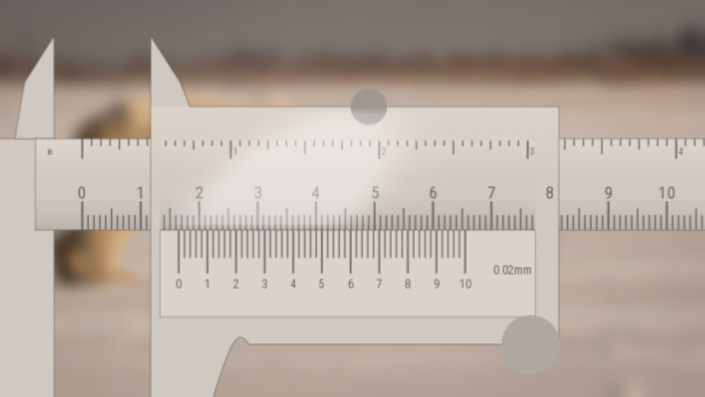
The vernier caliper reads 16.5 mm
